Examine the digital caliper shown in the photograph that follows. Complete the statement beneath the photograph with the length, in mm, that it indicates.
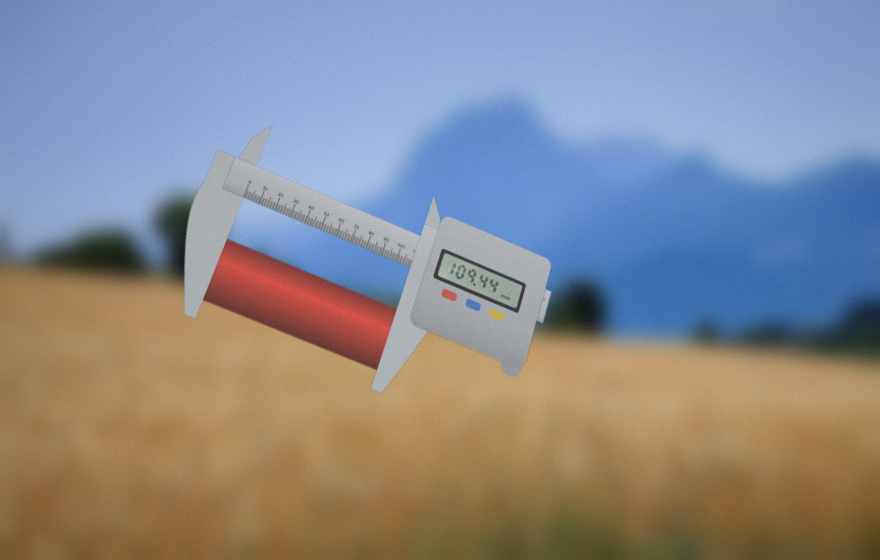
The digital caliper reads 109.44 mm
